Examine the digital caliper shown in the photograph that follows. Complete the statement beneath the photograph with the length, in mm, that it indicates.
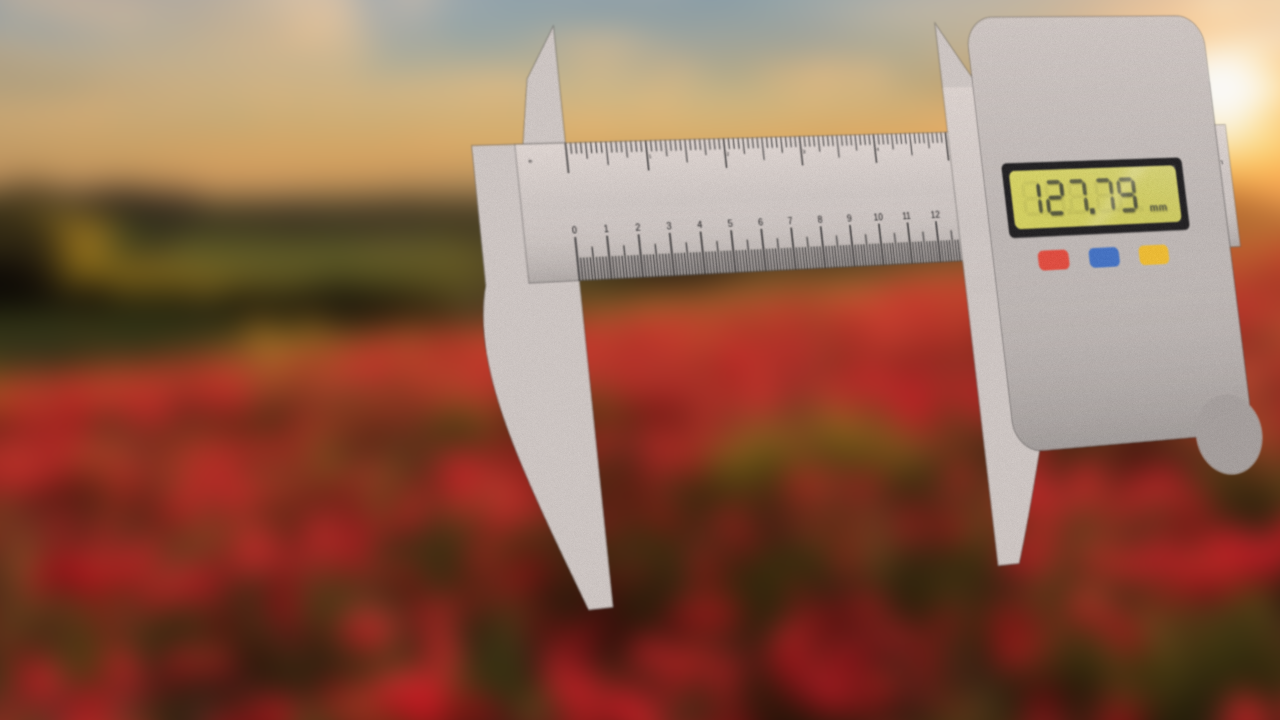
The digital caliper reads 127.79 mm
